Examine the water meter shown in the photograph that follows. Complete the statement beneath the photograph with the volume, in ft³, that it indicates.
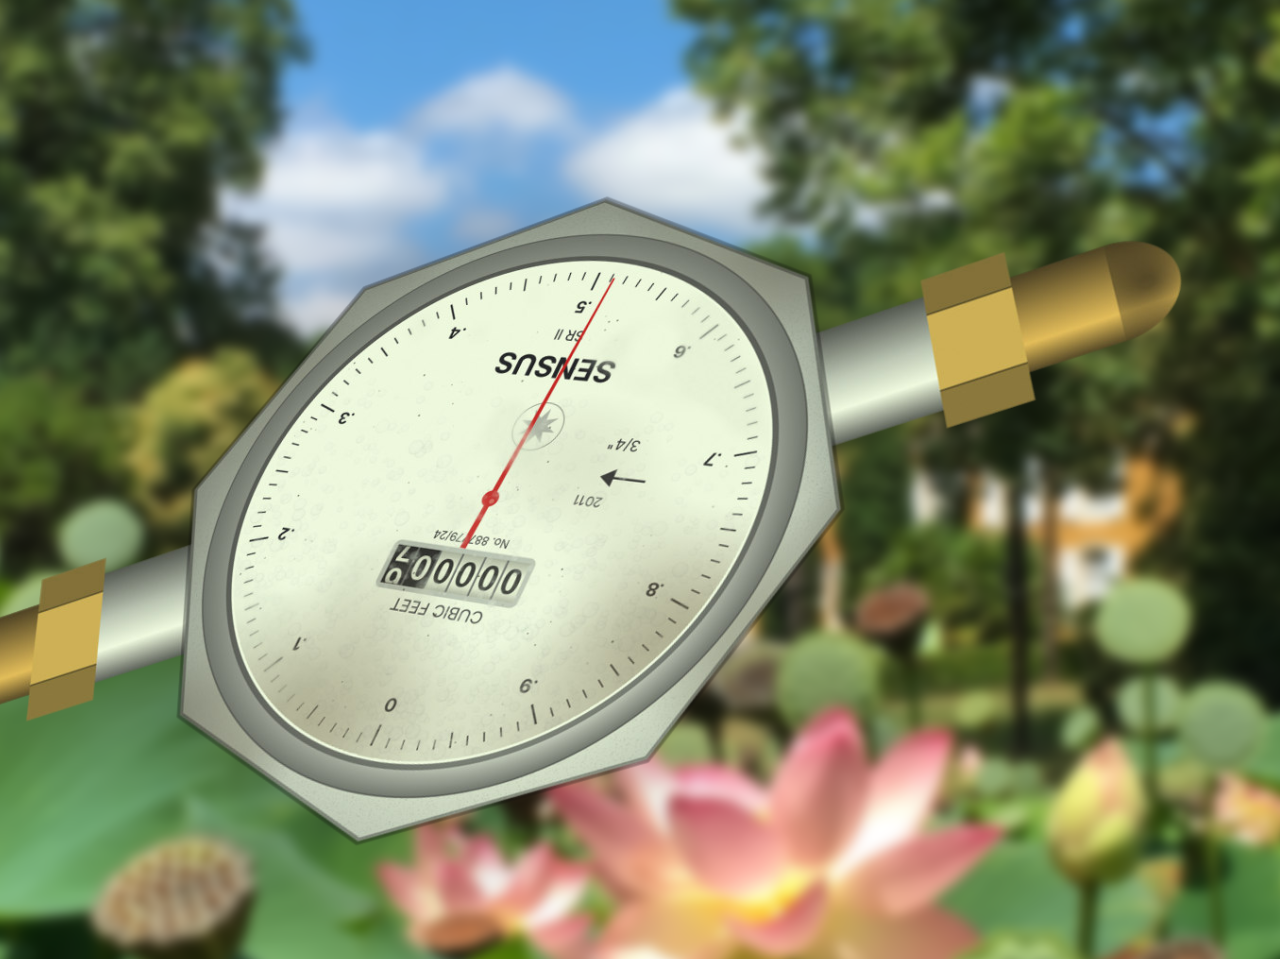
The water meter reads 6.51 ft³
